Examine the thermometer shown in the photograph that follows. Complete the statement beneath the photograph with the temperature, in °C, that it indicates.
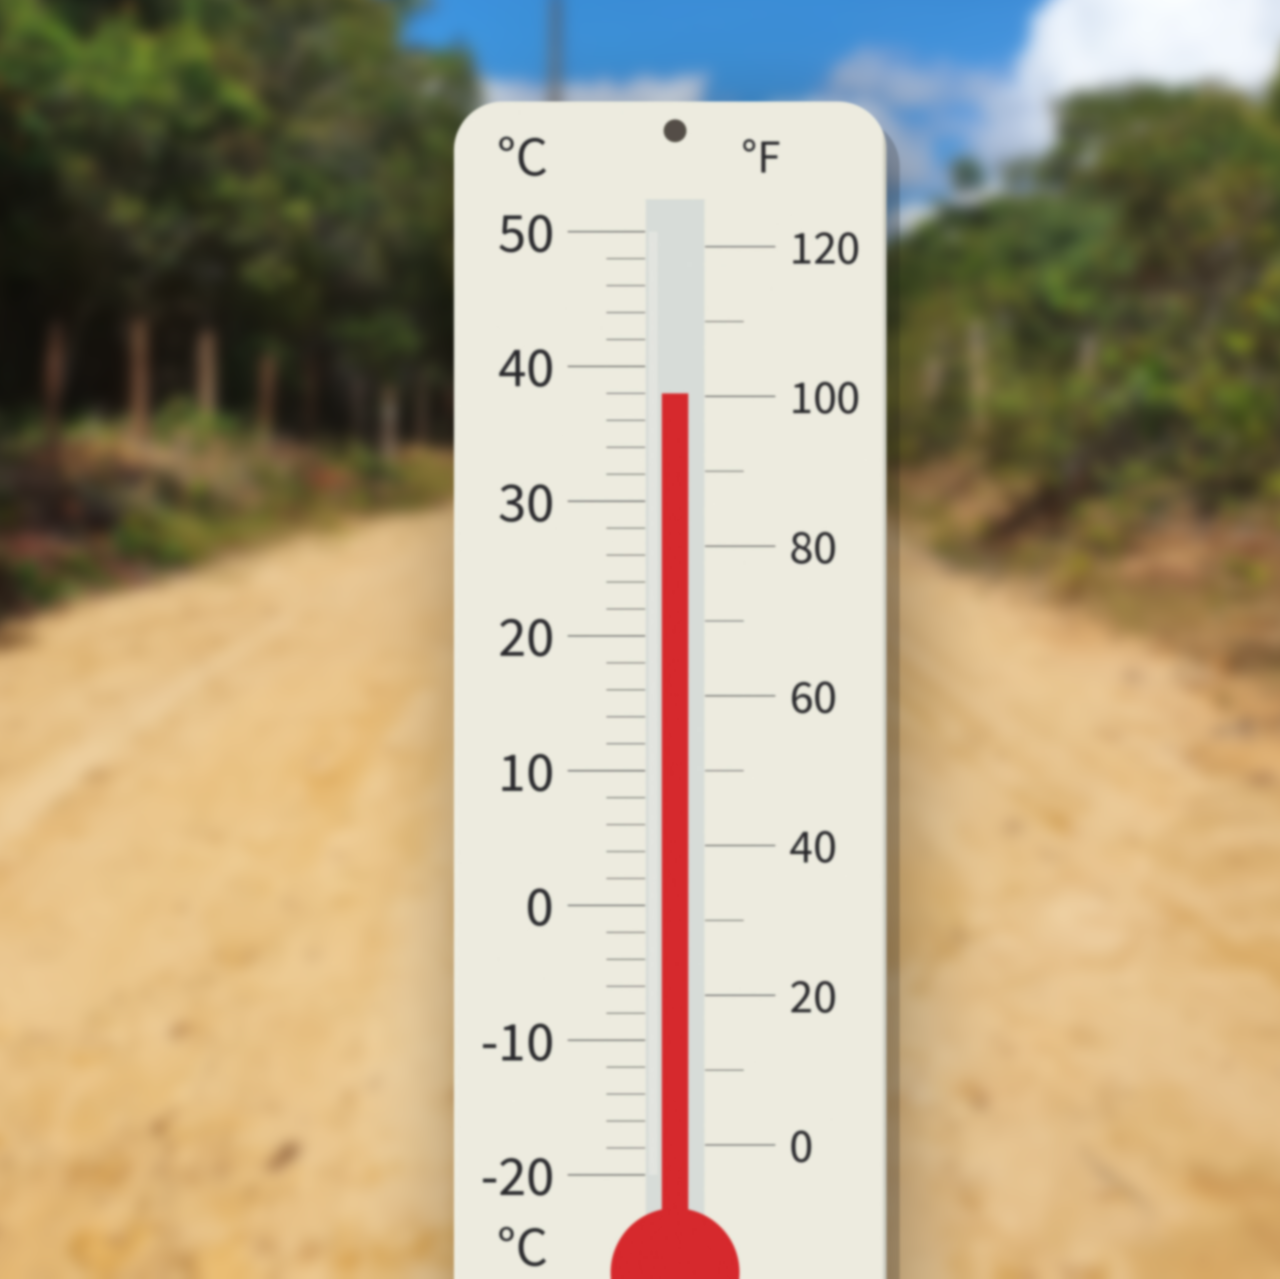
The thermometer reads 38 °C
